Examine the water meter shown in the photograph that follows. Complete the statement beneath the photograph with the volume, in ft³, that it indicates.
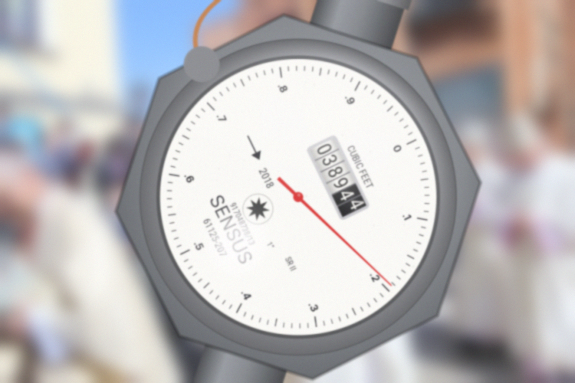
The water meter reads 38944.19 ft³
